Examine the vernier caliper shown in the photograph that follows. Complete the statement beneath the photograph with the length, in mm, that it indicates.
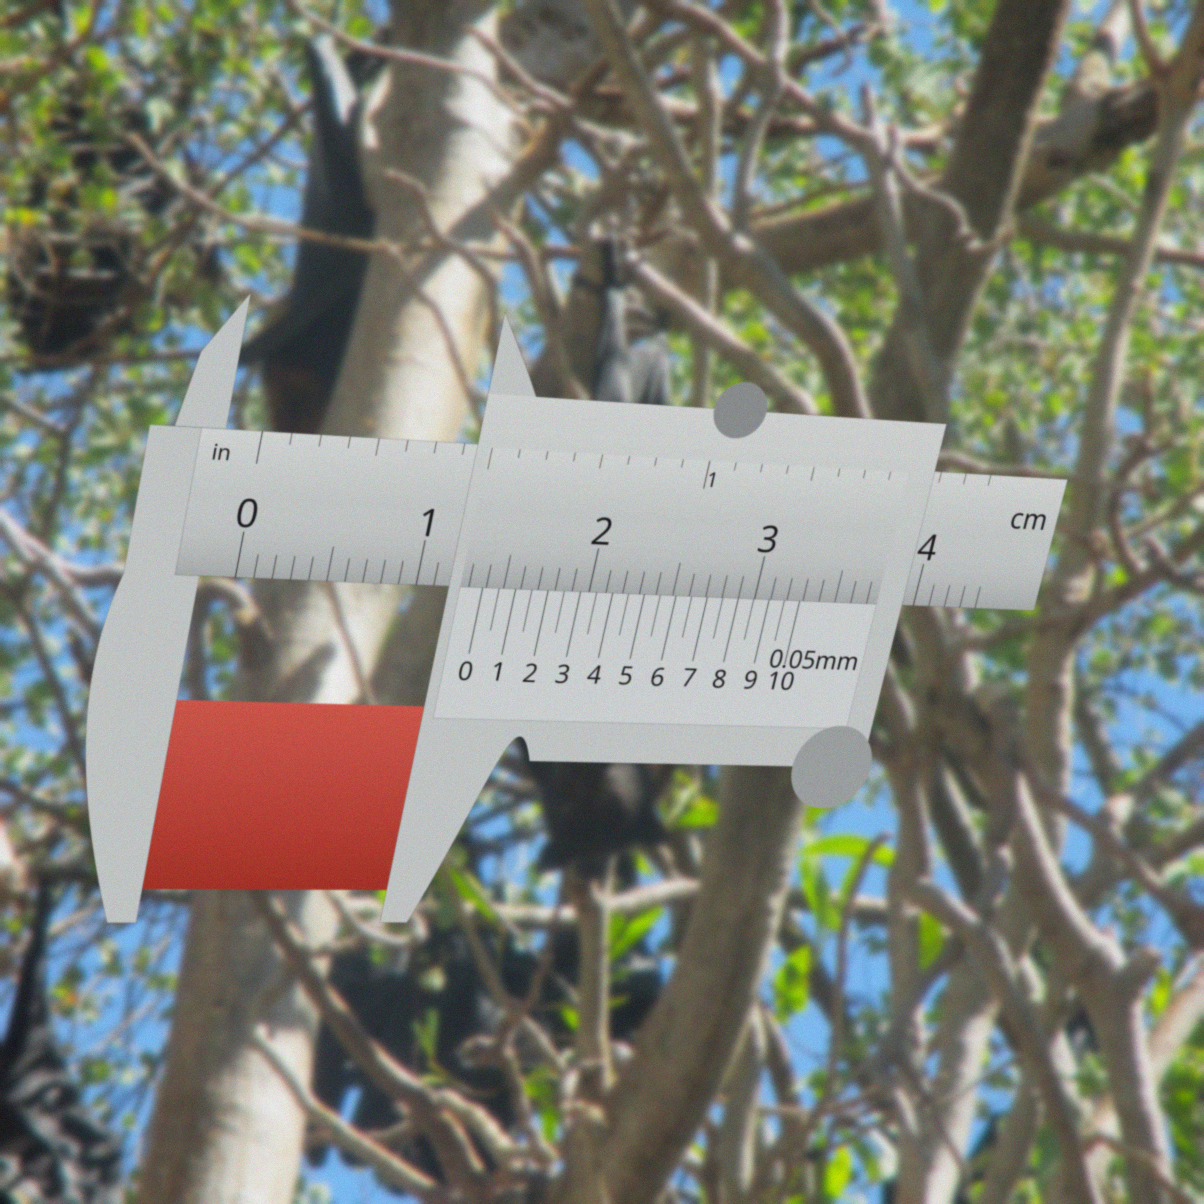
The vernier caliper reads 13.8 mm
